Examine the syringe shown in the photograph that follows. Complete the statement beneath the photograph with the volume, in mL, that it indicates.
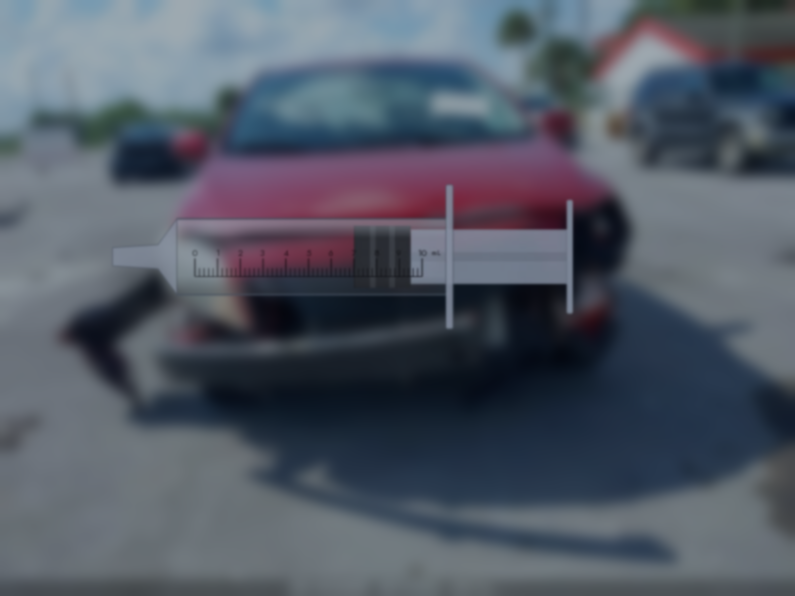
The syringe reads 7 mL
